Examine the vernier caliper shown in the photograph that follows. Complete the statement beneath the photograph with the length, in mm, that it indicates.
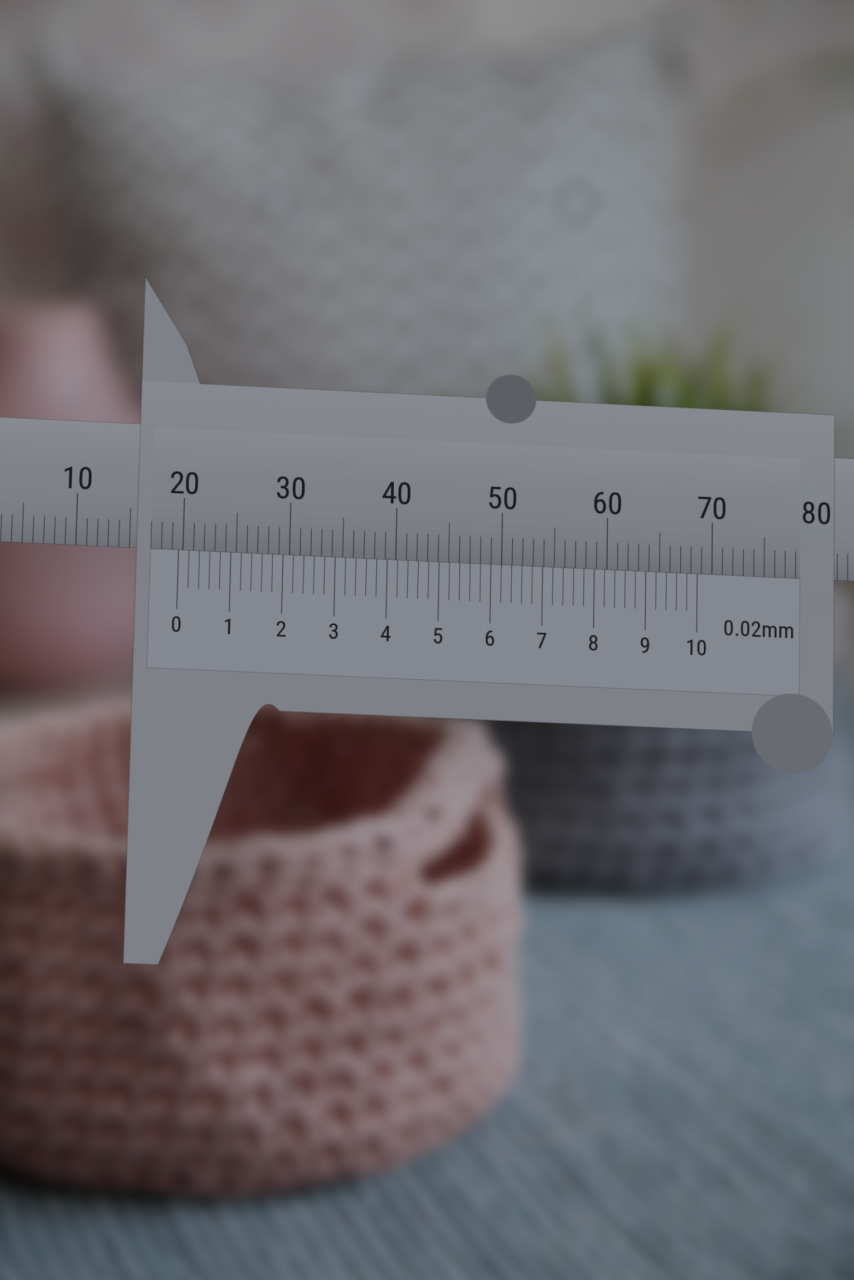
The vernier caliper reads 19.6 mm
